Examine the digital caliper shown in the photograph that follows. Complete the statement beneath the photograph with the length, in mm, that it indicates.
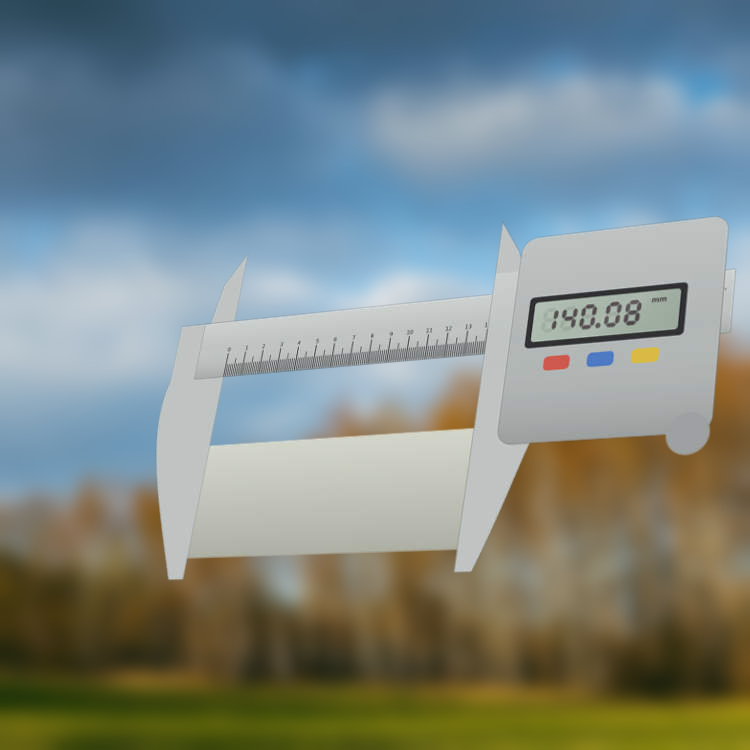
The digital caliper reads 140.08 mm
